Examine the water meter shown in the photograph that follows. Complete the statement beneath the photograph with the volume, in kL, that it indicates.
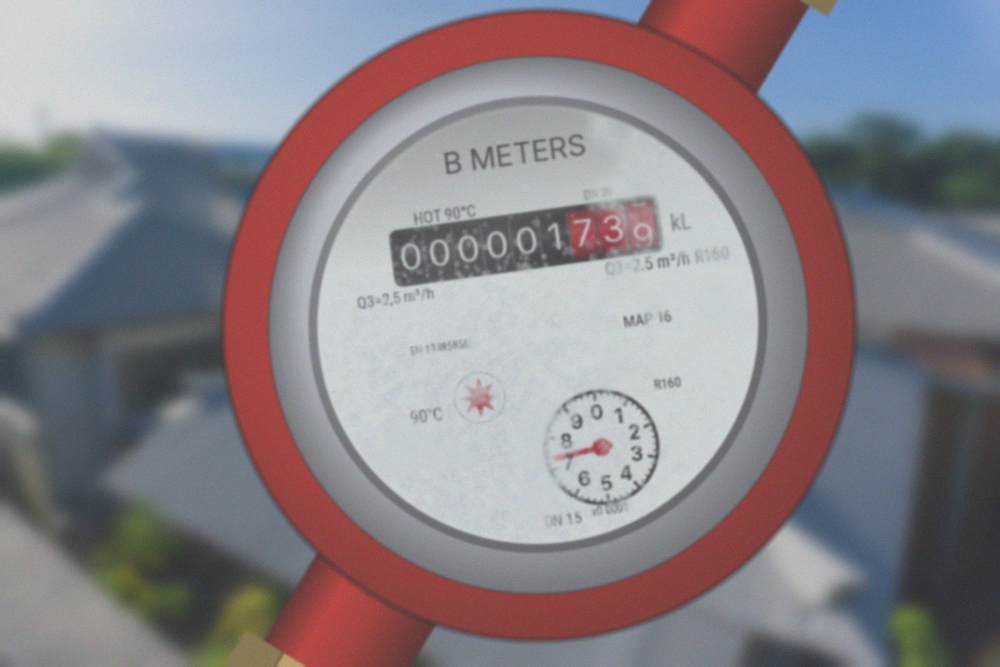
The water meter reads 1.7387 kL
